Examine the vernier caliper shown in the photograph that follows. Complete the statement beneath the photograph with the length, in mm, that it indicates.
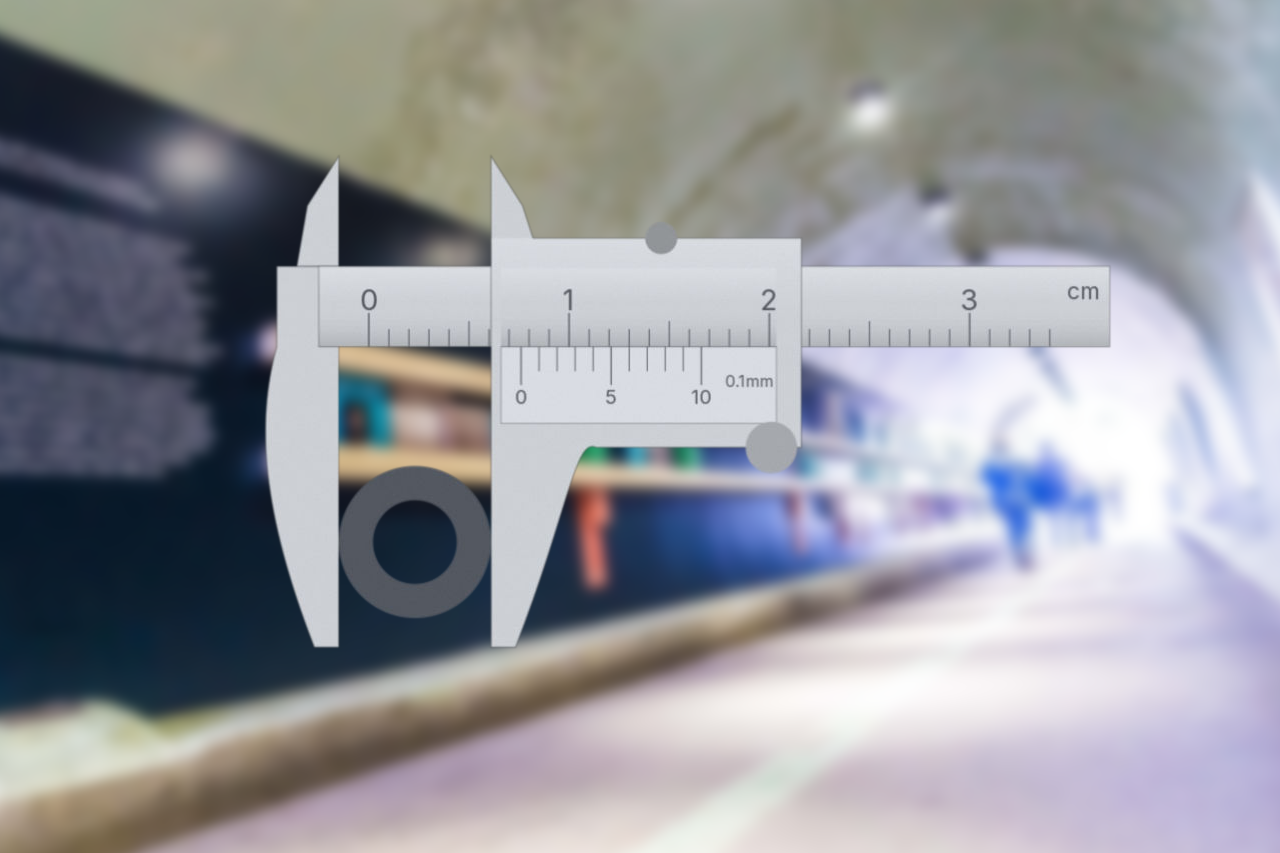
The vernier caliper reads 7.6 mm
